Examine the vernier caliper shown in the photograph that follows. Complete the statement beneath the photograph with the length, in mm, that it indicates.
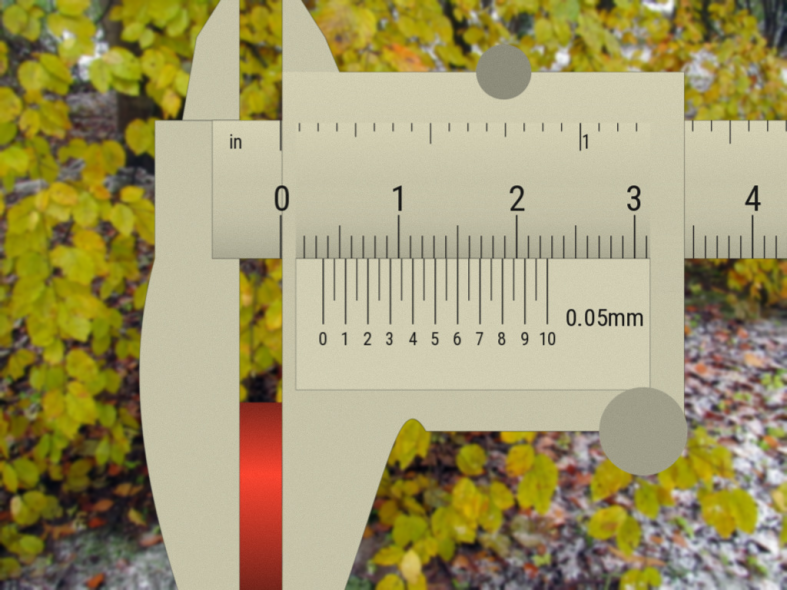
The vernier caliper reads 3.6 mm
